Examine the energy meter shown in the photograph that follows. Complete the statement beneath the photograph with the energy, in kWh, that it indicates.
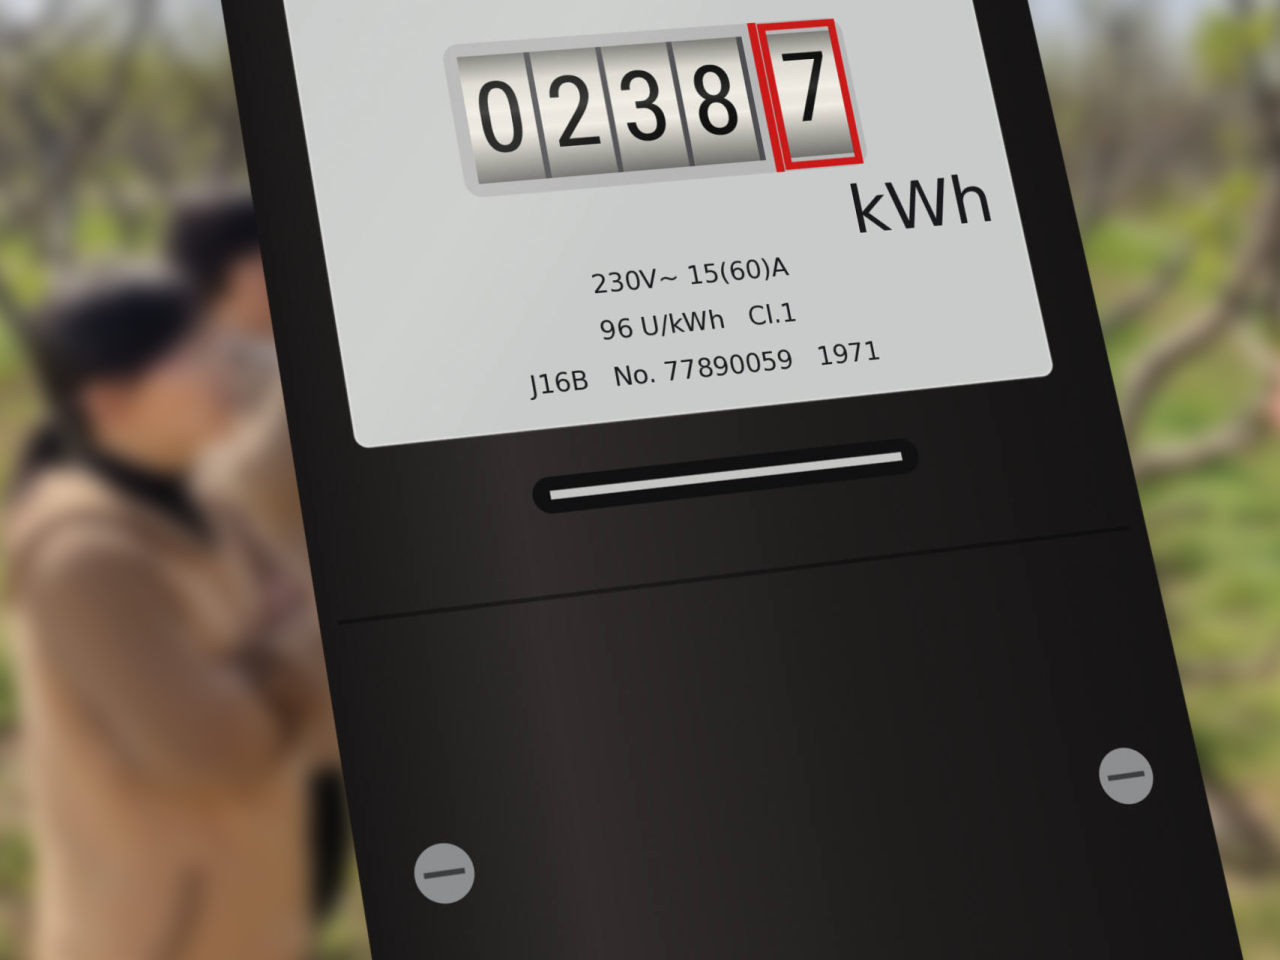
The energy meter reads 238.7 kWh
